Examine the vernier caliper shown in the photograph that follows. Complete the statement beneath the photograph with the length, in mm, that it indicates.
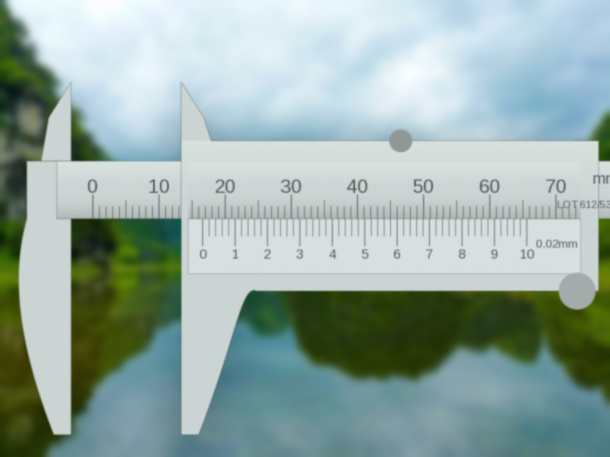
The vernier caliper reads 16.6 mm
